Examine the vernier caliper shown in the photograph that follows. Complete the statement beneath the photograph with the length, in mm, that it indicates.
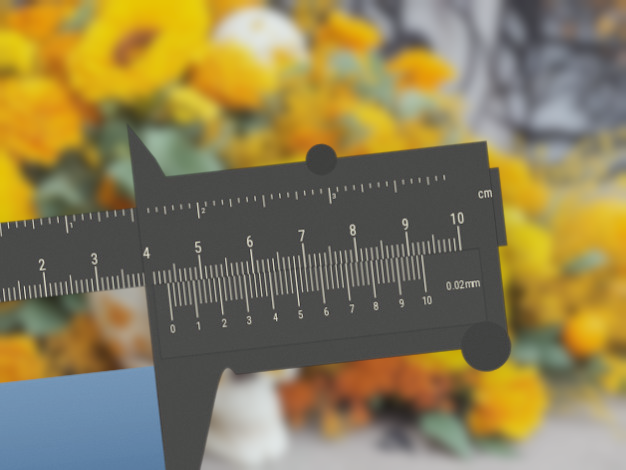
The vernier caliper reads 43.5 mm
